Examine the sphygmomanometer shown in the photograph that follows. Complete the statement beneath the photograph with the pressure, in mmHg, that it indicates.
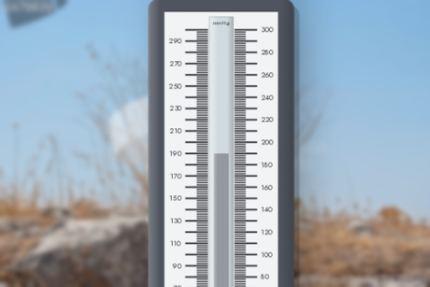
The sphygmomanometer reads 190 mmHg
